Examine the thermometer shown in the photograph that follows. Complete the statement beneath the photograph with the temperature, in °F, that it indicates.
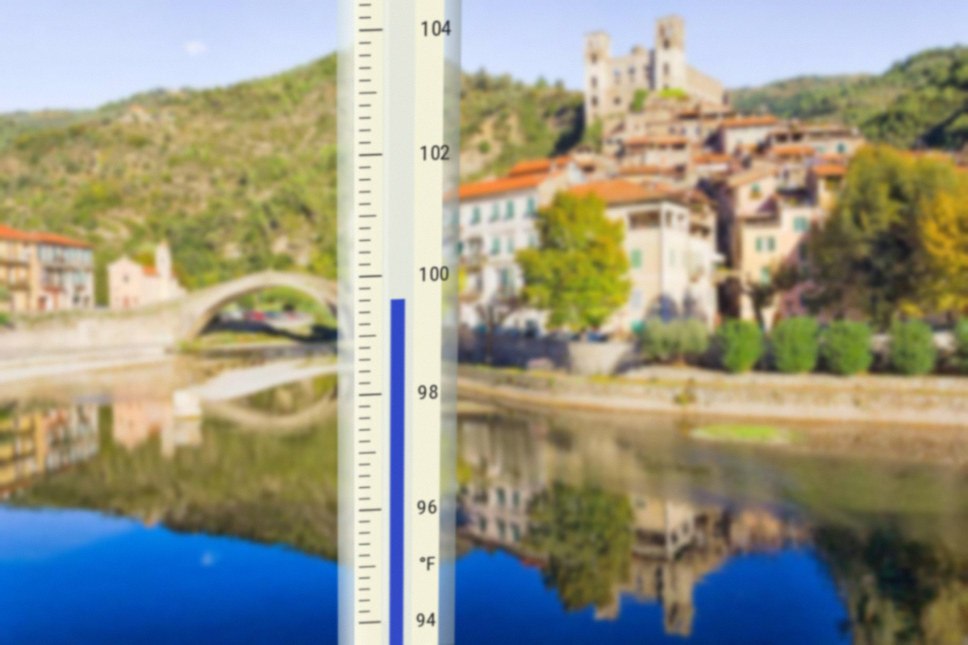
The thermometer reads 99.6 °F
